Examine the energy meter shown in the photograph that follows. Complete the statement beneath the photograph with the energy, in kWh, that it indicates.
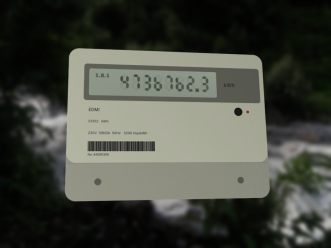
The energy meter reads 4736762.3 kWh
